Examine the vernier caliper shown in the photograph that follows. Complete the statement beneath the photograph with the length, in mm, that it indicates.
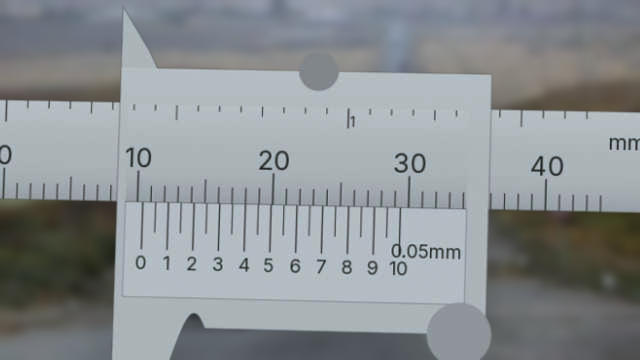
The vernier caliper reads 10.4 mm
